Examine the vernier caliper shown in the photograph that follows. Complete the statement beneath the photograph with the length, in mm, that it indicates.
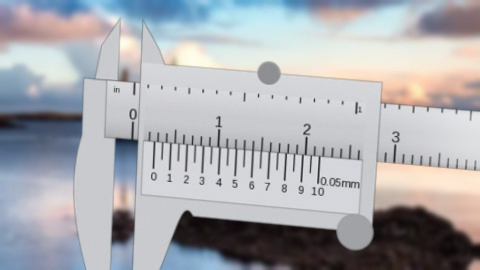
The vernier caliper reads 2.6 mm
